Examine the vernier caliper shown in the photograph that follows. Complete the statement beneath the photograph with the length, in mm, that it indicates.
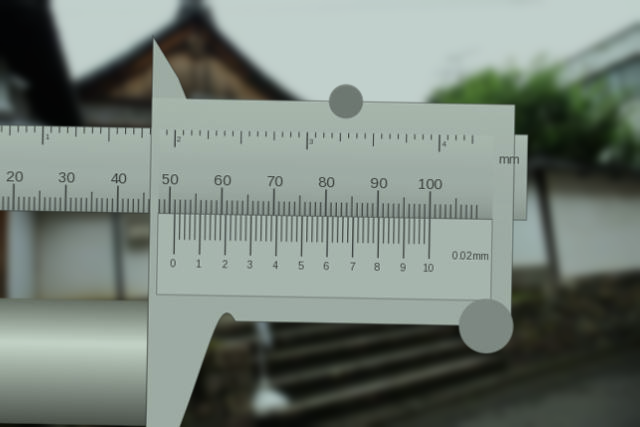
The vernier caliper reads 51.0 mm
